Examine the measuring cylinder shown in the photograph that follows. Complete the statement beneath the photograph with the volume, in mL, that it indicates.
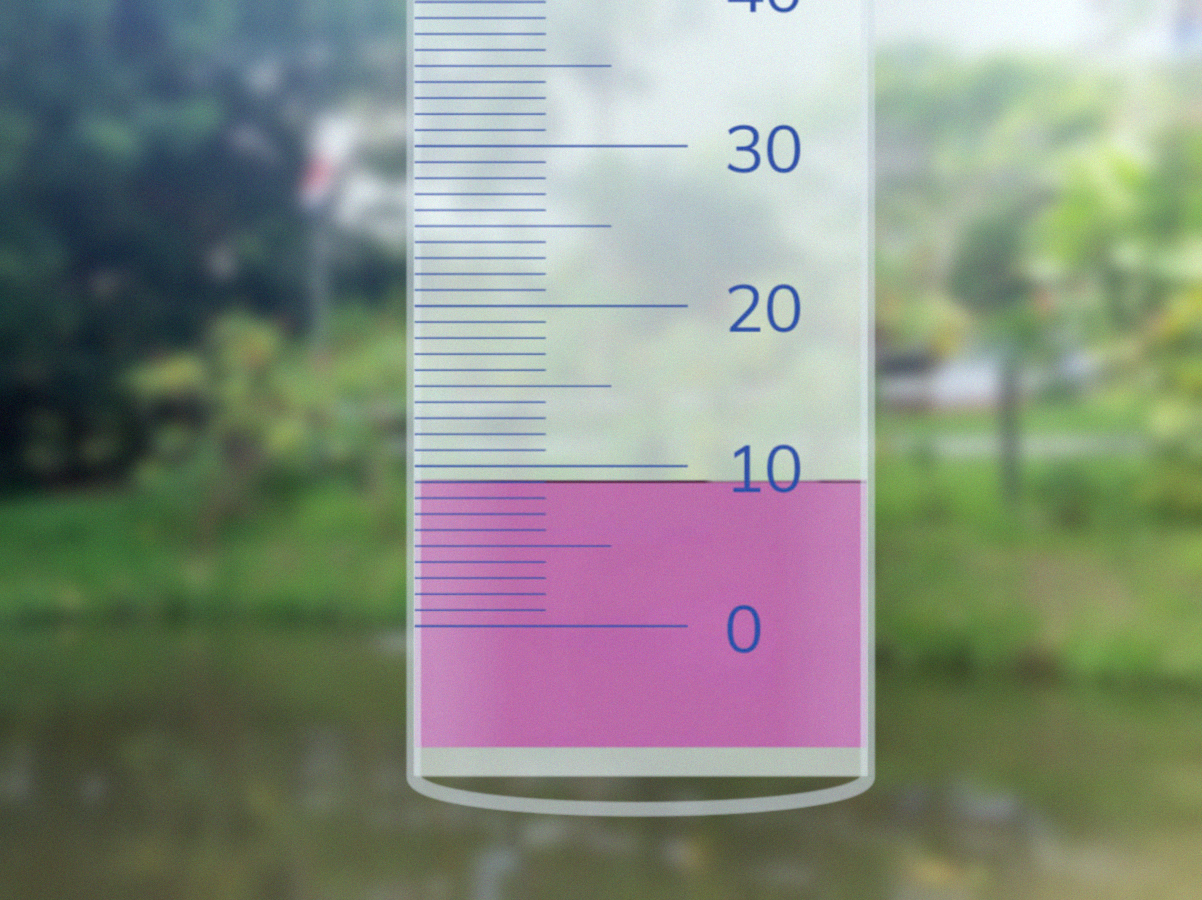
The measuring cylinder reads 9 mL
